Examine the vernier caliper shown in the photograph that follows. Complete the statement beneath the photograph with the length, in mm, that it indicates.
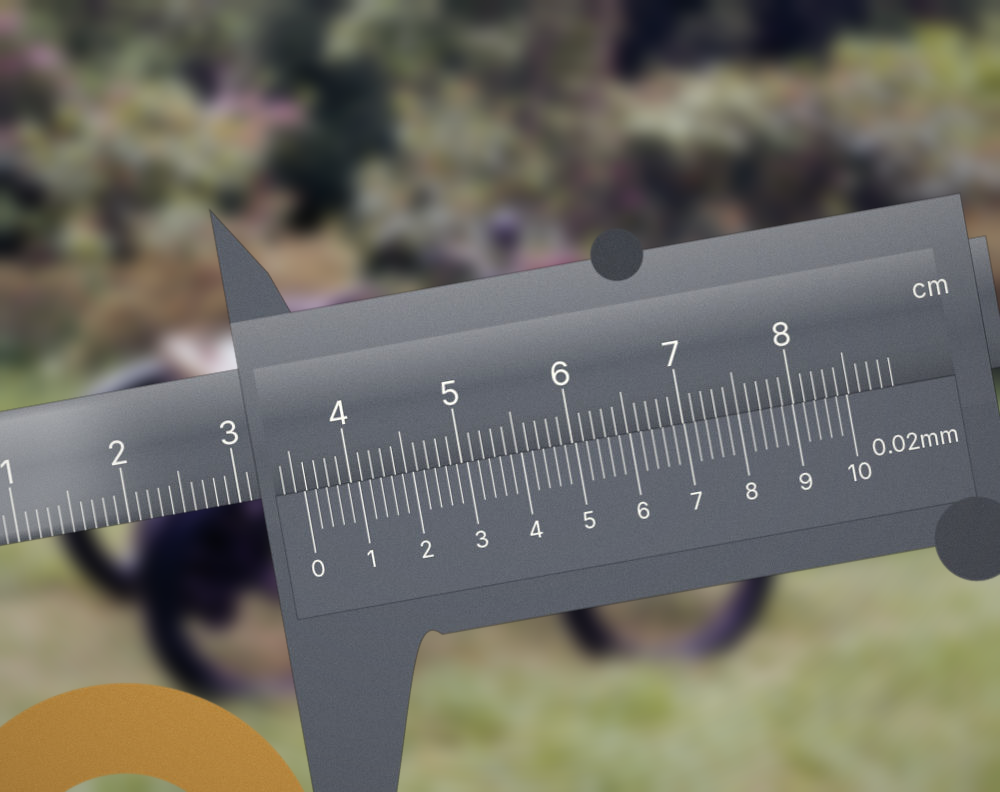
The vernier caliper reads 35.8 mm
